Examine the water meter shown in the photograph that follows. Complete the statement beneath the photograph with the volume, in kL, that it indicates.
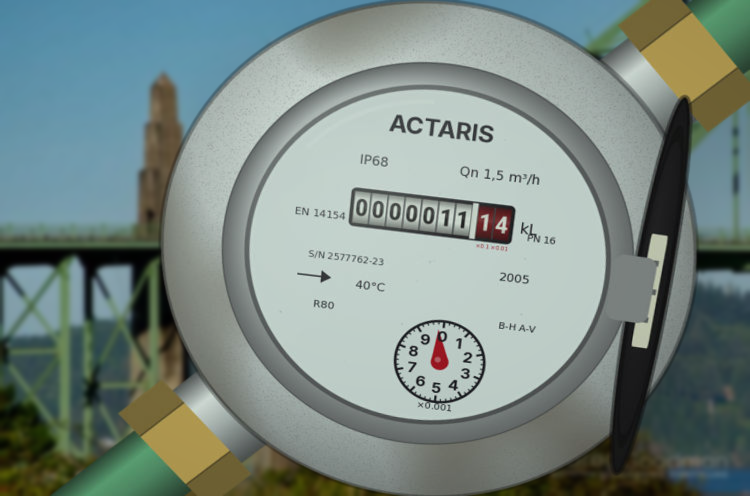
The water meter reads 11.139 kL
